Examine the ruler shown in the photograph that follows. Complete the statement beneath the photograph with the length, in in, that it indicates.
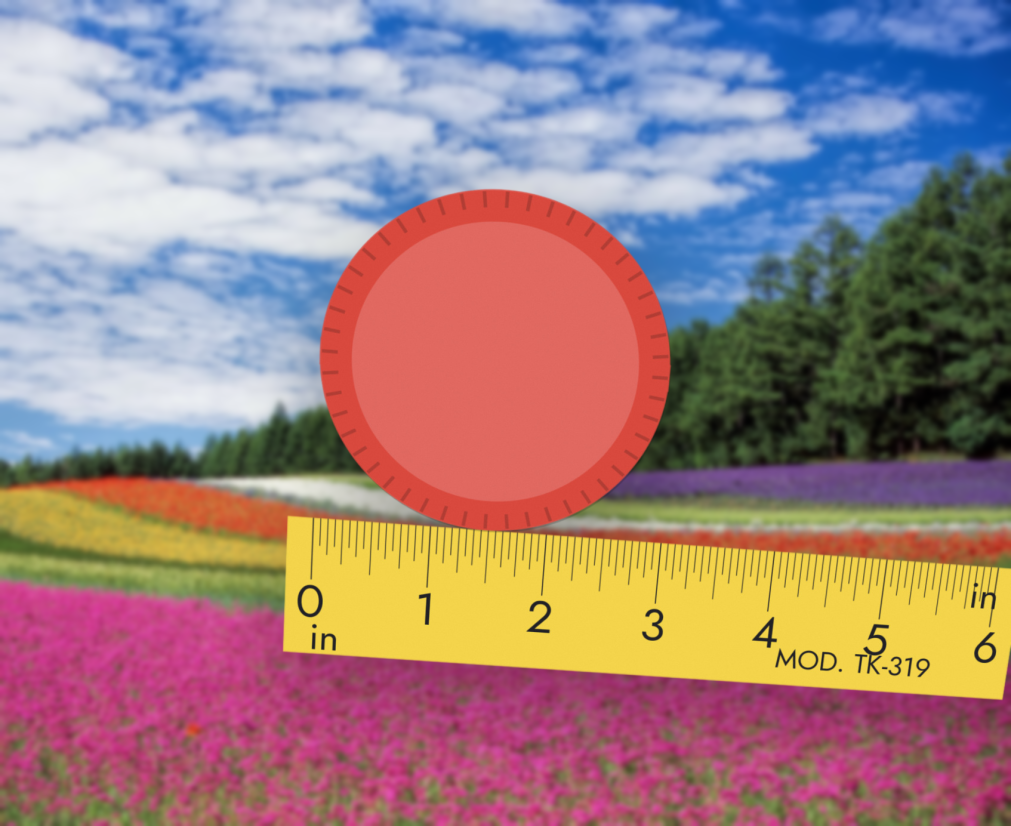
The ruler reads 2.9375 in
